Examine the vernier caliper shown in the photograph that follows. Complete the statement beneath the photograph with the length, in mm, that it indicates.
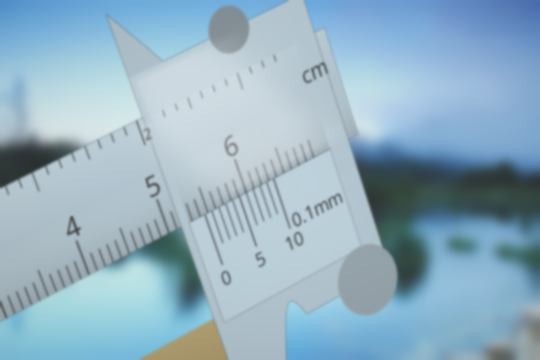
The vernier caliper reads 54.6 mm
